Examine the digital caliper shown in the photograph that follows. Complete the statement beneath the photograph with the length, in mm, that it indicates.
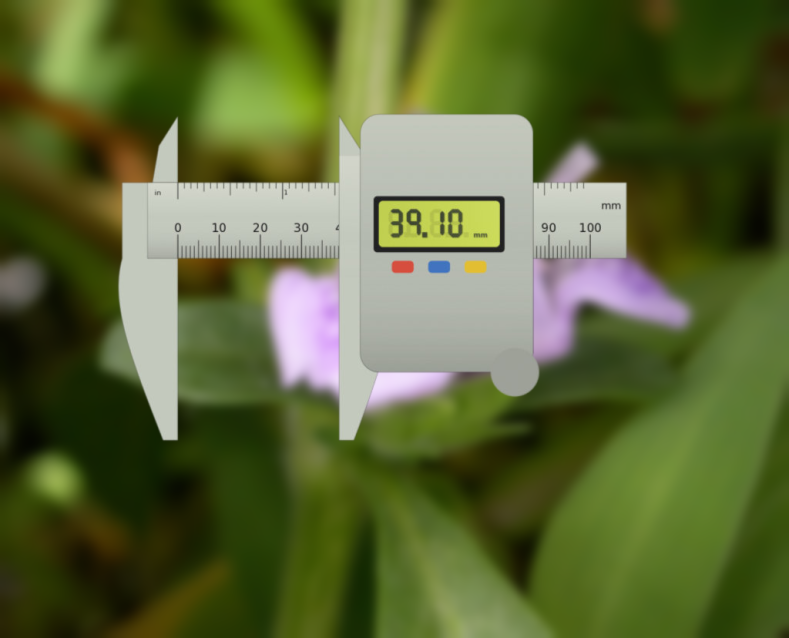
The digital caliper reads 39.10 mm
